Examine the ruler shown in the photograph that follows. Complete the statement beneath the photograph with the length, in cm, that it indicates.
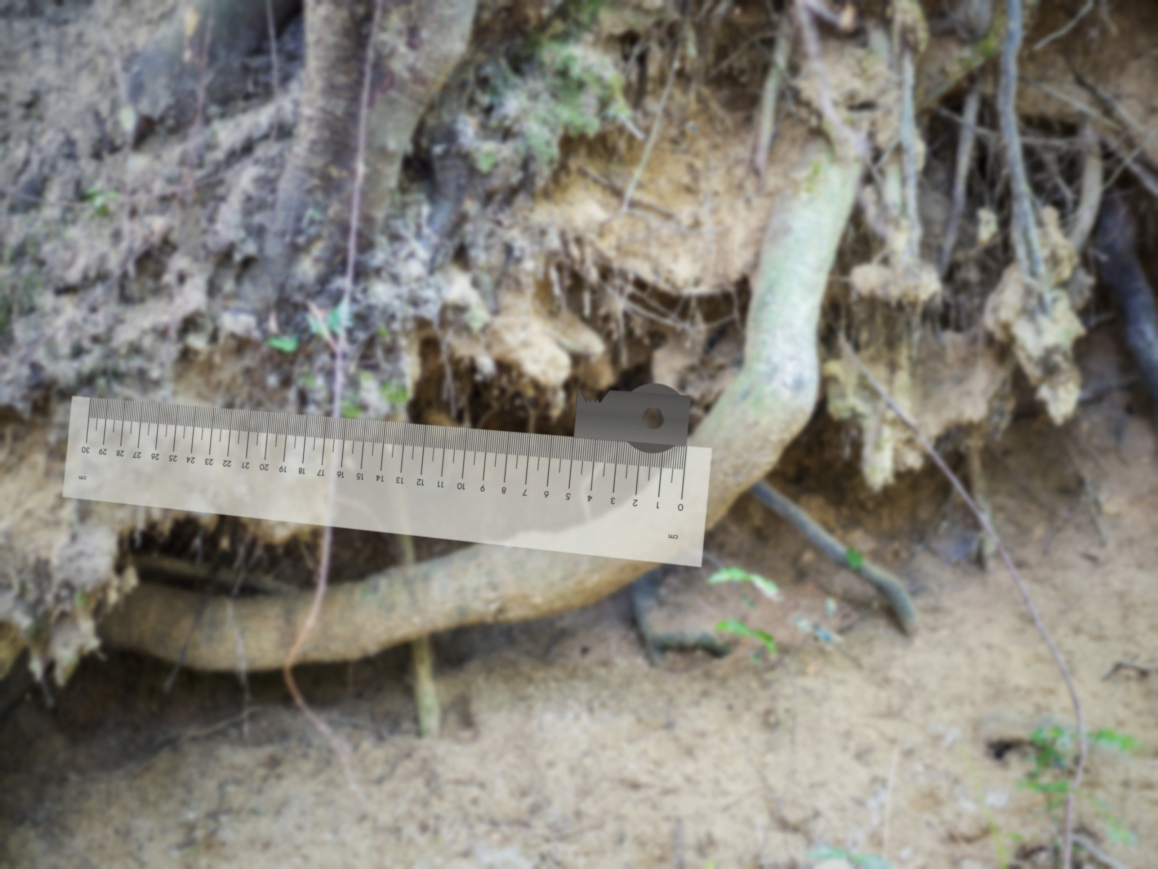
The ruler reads 5 cm
